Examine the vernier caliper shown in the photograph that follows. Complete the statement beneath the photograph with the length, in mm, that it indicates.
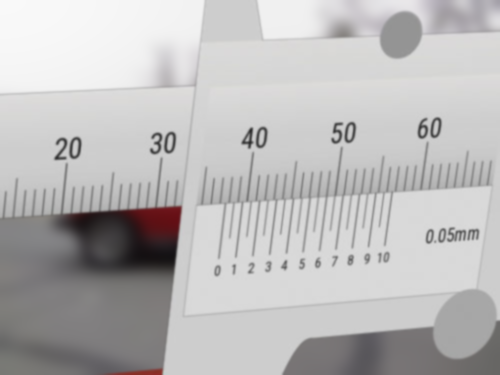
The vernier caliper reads 37.6 mm
